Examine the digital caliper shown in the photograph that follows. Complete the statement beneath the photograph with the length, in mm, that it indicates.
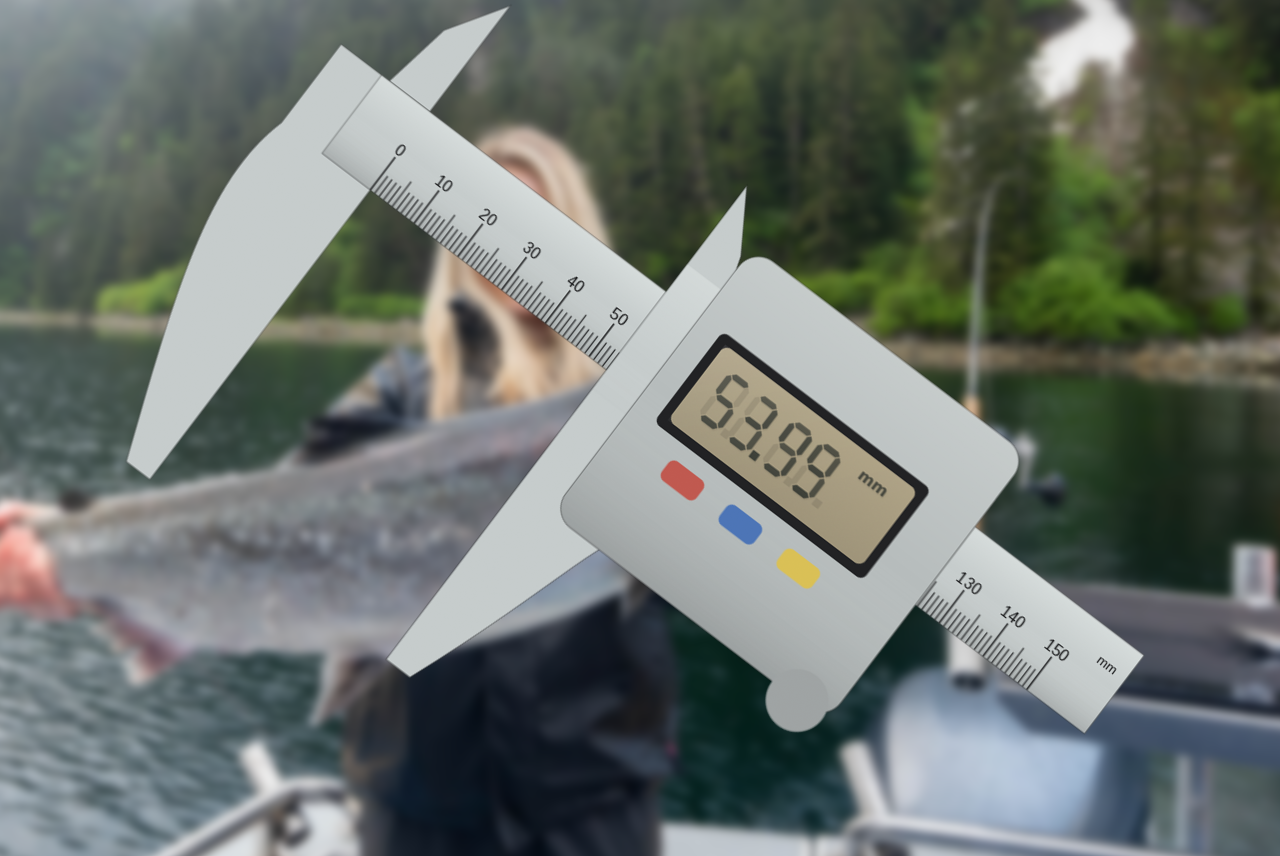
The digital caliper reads 53.99 mm
